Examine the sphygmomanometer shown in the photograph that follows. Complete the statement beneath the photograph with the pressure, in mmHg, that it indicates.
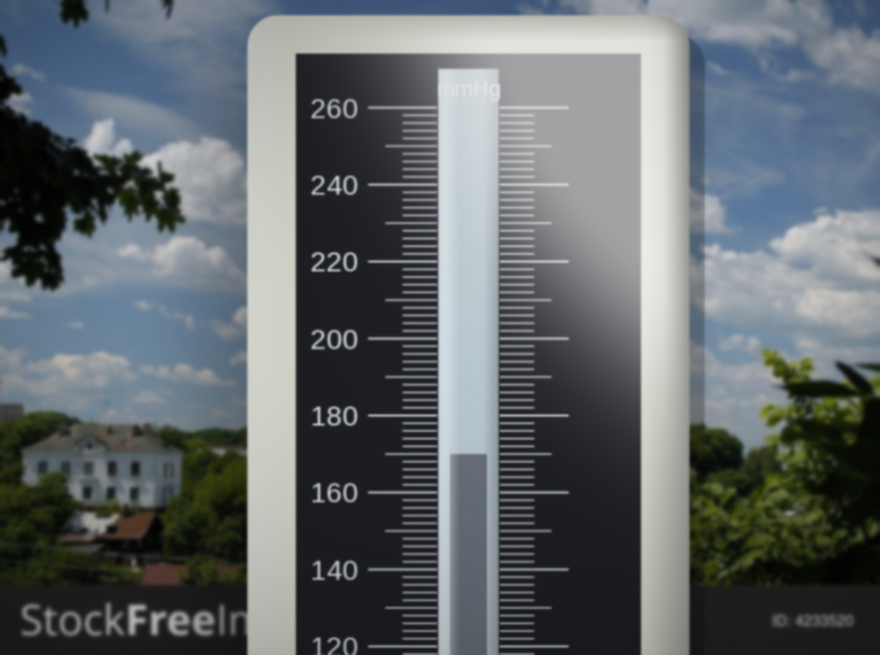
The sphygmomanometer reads 170 mmHg
